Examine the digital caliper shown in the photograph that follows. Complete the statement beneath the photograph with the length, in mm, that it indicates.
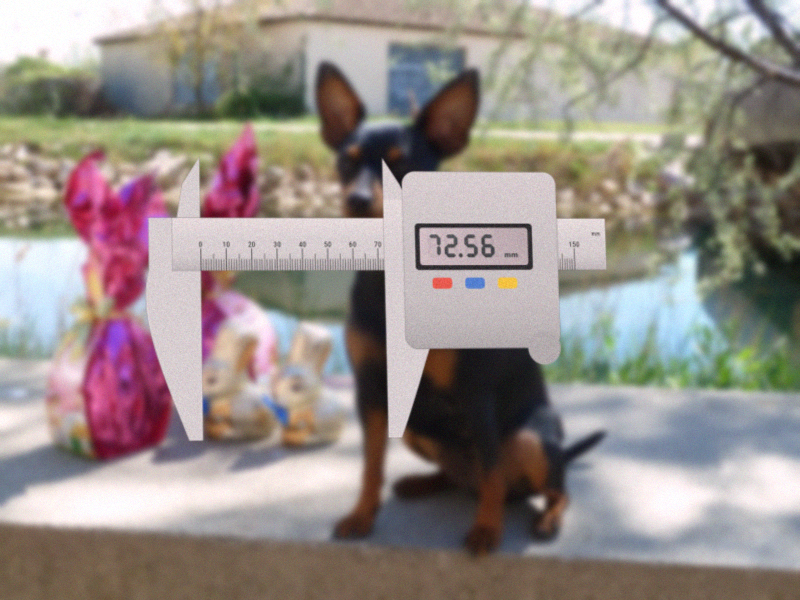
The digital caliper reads 72.56 mm
